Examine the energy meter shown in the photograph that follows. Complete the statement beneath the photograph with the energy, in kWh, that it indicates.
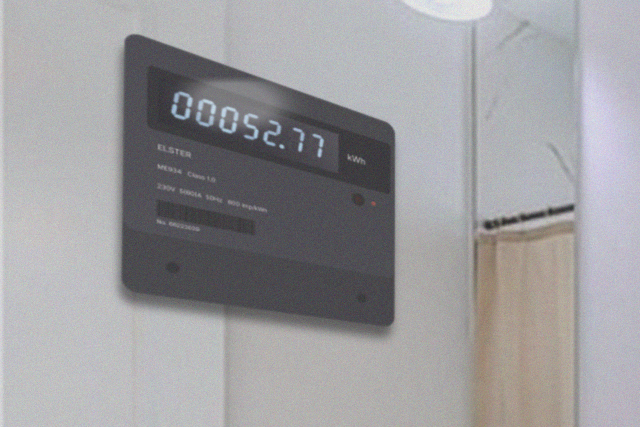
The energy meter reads 52.77 kWh
